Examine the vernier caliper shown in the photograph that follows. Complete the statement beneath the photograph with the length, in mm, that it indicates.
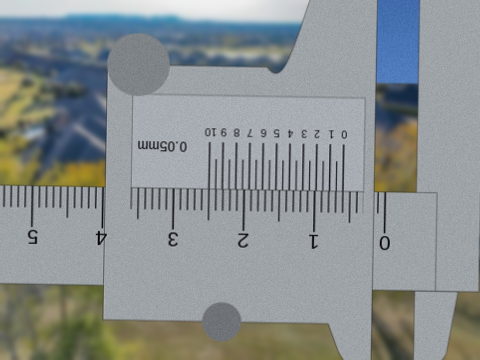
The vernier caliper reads 6.0 mm
